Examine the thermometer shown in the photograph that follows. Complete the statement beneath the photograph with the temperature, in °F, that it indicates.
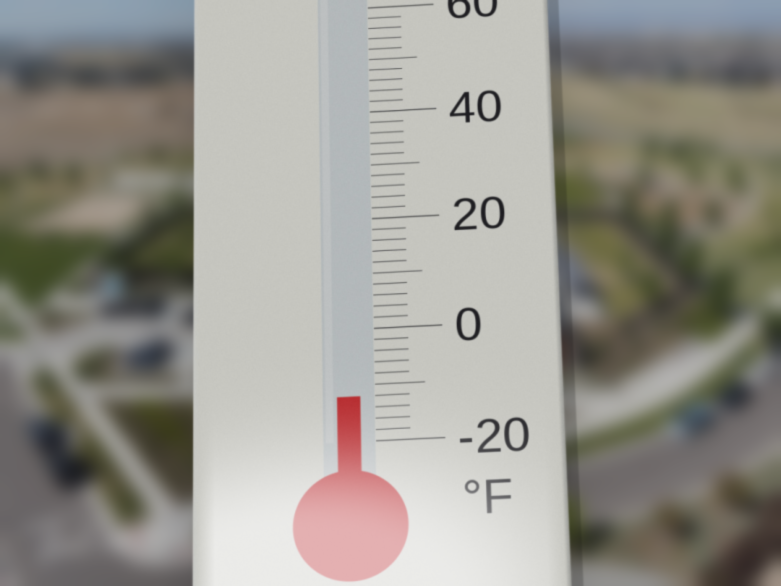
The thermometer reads -12 °F
